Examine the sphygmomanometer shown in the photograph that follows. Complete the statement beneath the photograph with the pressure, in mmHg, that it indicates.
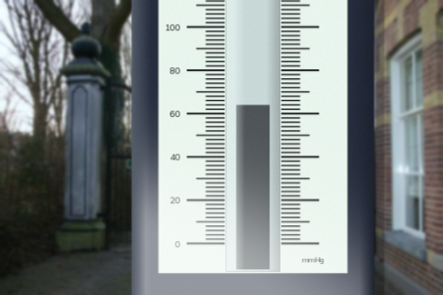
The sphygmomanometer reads 64 mmHg
